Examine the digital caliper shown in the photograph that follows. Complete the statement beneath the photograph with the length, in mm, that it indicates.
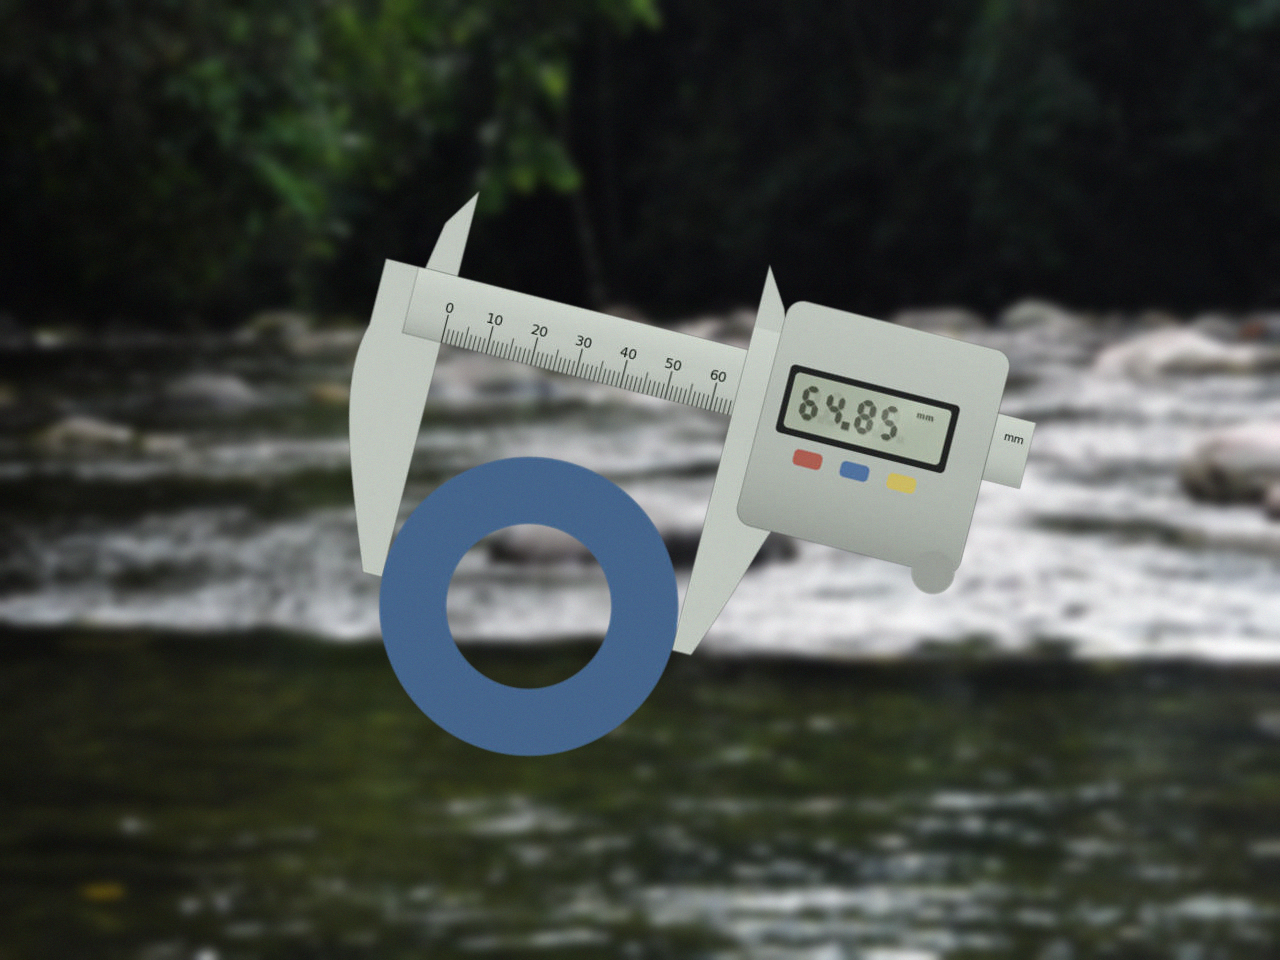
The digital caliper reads 64.85 mm
